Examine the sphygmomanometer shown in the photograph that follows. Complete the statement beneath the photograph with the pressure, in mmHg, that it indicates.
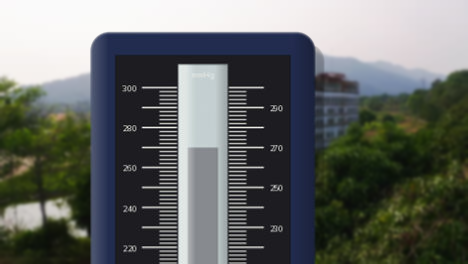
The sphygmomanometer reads 270 mmHg
